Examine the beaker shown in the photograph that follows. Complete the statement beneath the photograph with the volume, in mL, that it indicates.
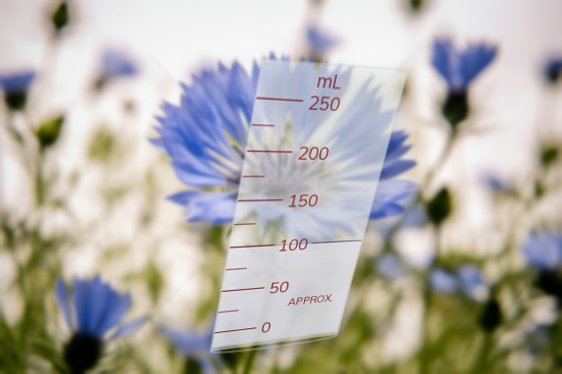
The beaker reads 100 mL
